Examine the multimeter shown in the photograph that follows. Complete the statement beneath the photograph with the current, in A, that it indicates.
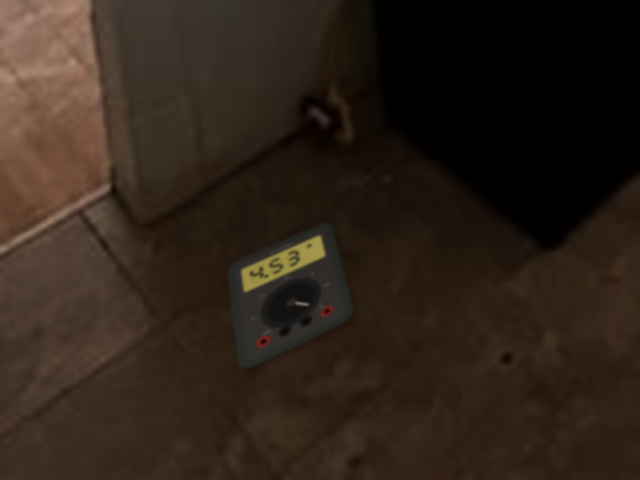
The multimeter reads 4.53 A
